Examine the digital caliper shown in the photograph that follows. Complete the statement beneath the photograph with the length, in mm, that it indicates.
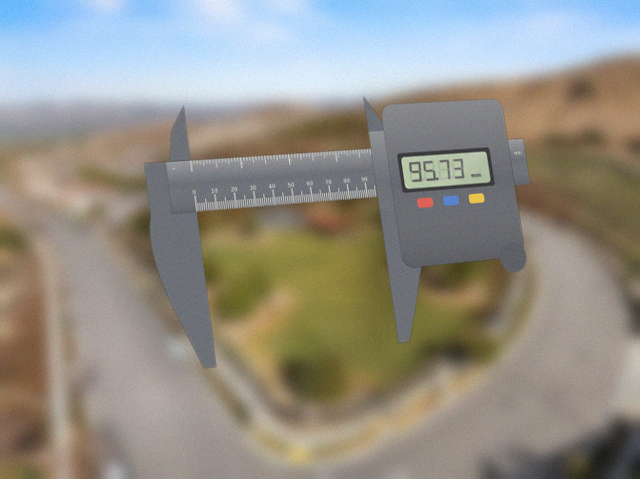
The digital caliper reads 95.73 mm
